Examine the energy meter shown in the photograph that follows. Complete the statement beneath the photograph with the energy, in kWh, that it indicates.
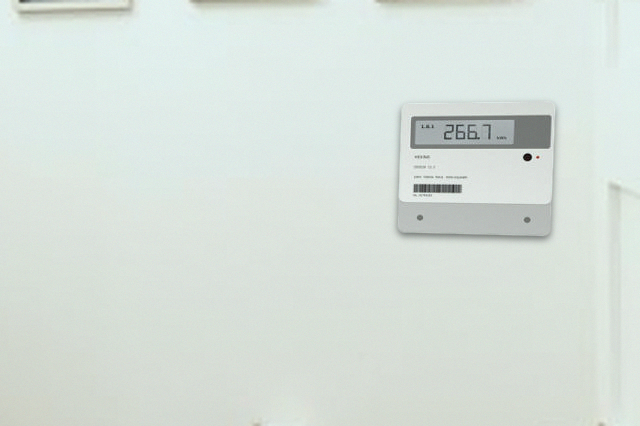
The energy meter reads 266.7 kWh
